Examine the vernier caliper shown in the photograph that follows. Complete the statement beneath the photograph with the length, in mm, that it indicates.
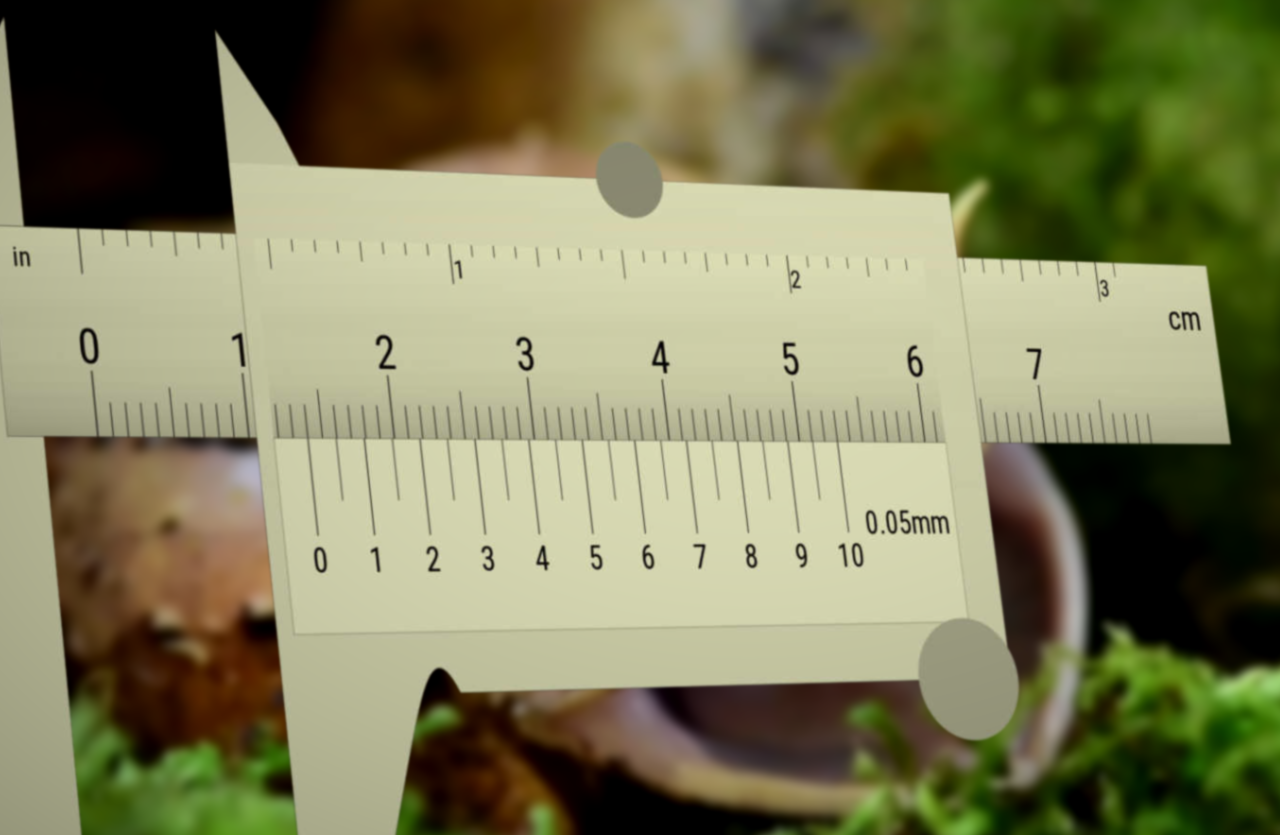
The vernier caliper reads 14.0 mm
